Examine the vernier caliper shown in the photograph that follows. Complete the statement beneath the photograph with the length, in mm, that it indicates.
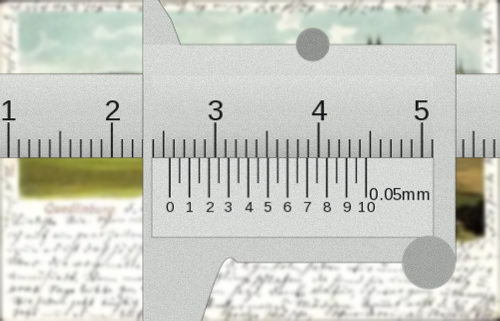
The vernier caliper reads 25.6 mm
